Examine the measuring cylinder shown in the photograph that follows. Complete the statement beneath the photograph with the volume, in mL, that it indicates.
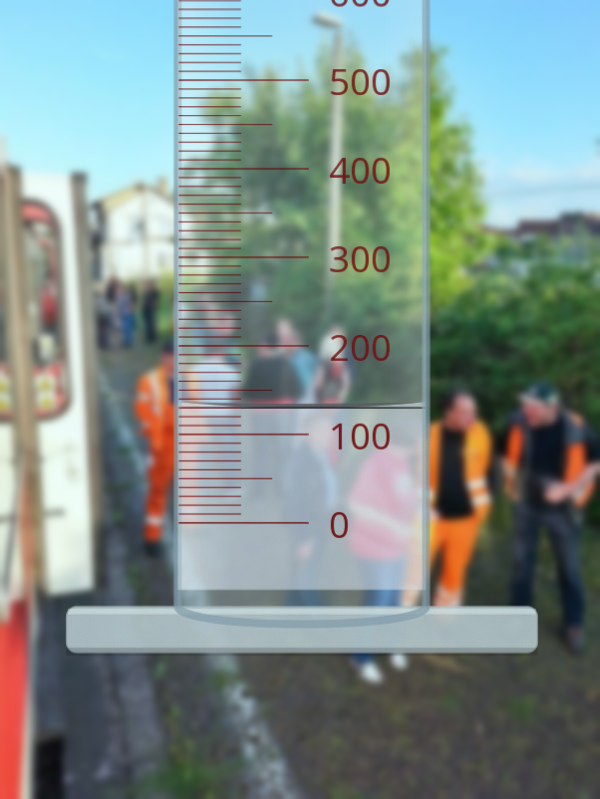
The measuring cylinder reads 130 mL
